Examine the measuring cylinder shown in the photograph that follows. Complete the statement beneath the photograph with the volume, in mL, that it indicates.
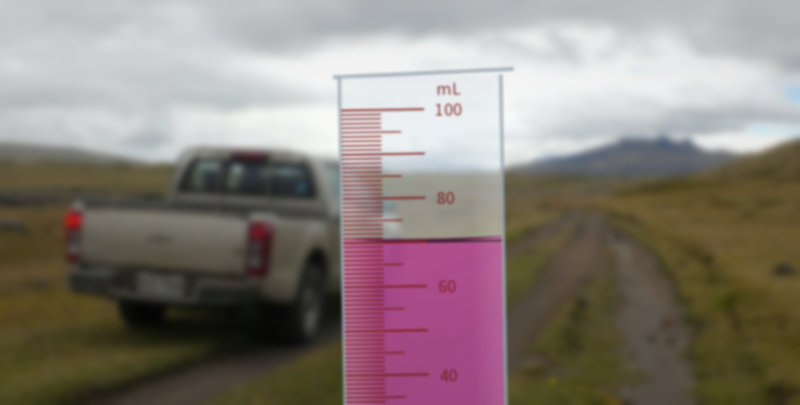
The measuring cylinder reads 70 mL
